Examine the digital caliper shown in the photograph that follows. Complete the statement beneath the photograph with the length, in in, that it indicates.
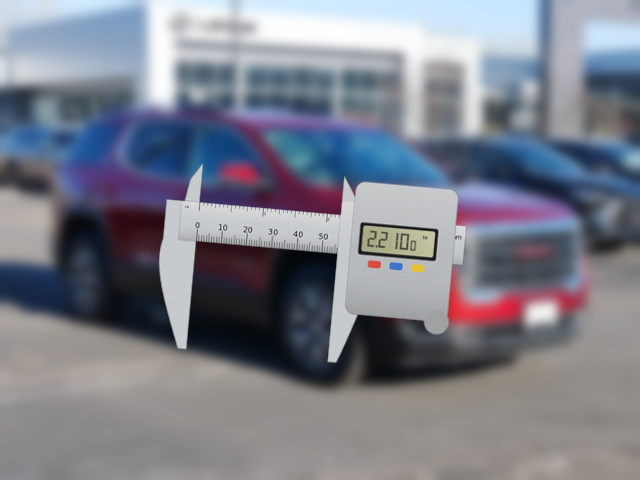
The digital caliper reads 2.2100 in
